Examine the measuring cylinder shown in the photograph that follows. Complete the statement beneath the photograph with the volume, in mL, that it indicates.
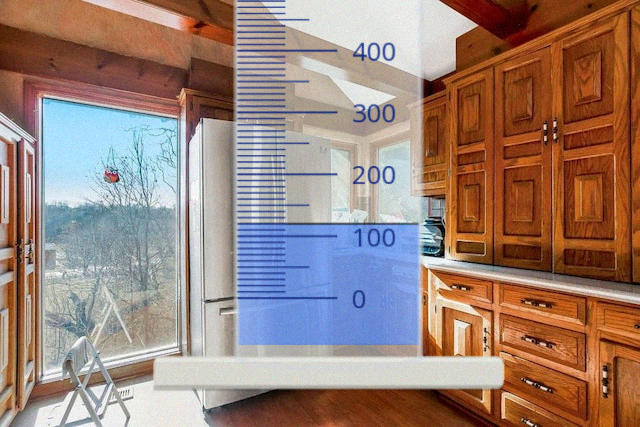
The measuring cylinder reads 120 mL
